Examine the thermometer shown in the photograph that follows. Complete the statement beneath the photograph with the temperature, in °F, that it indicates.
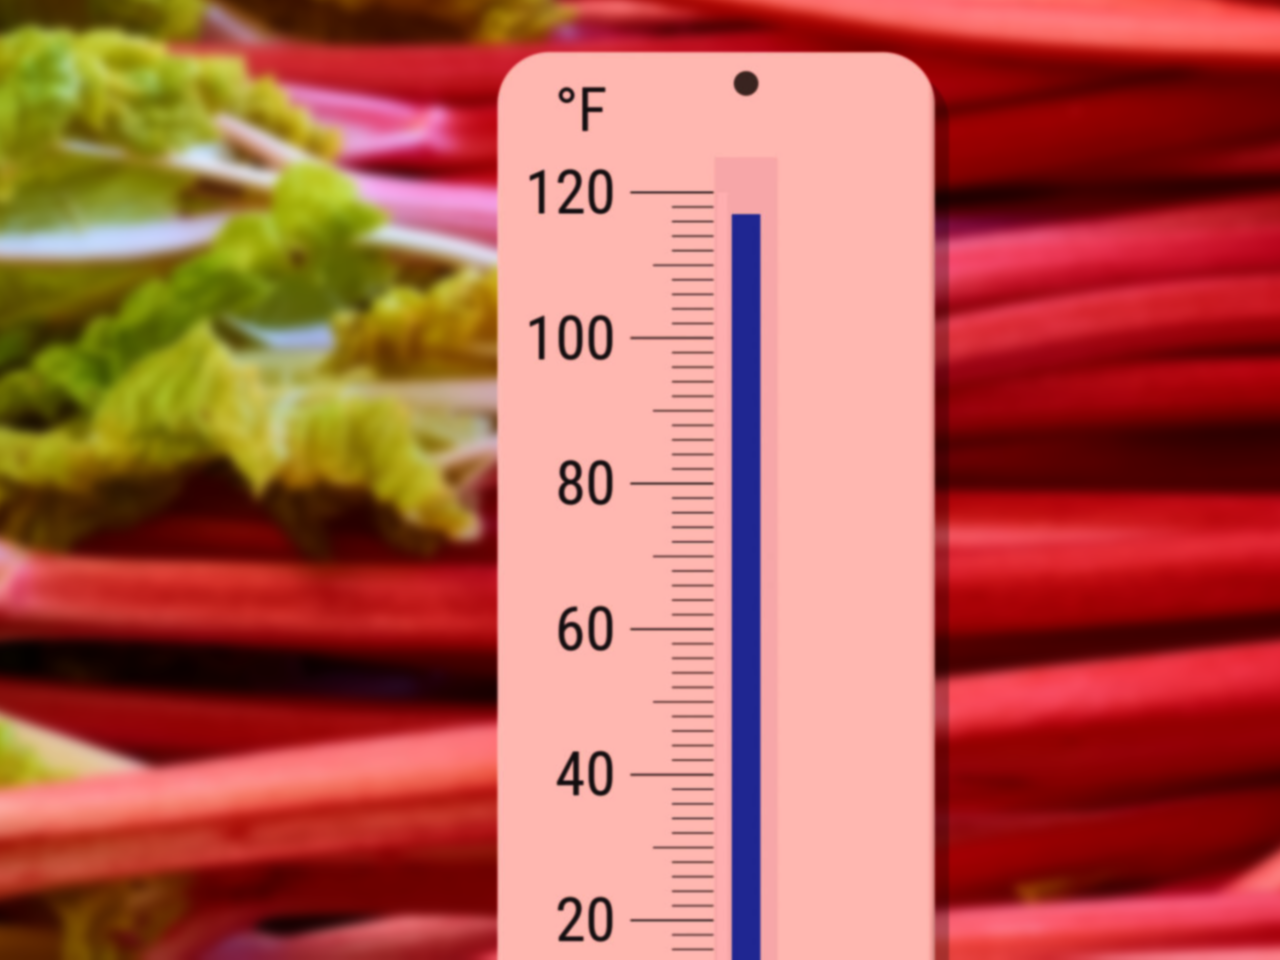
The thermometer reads 117 °F
